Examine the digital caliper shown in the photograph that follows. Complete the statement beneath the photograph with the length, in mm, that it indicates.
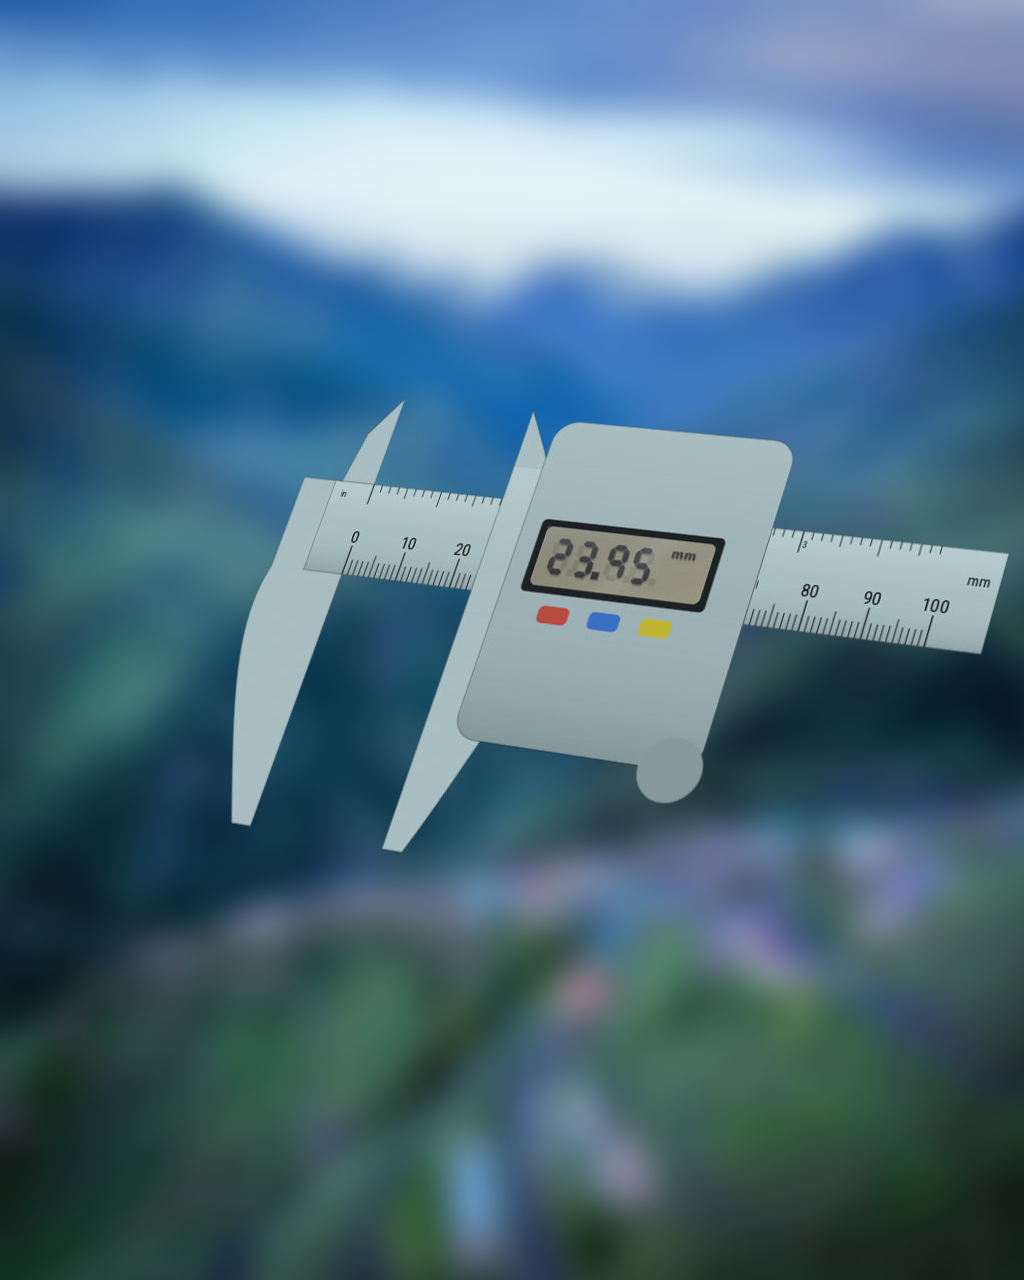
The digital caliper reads 23.95 mm
